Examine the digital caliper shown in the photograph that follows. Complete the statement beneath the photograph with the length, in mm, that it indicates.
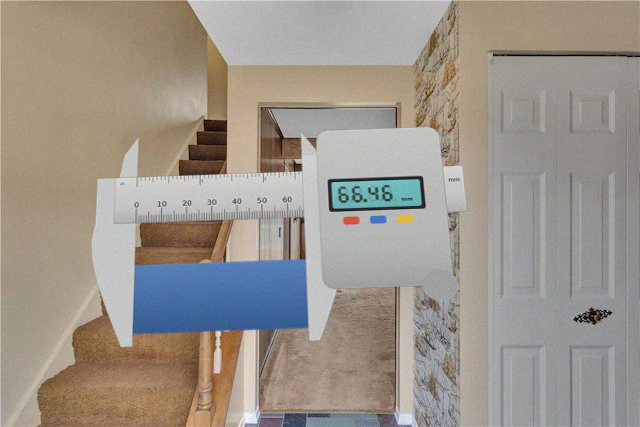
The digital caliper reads 66.46 mm
